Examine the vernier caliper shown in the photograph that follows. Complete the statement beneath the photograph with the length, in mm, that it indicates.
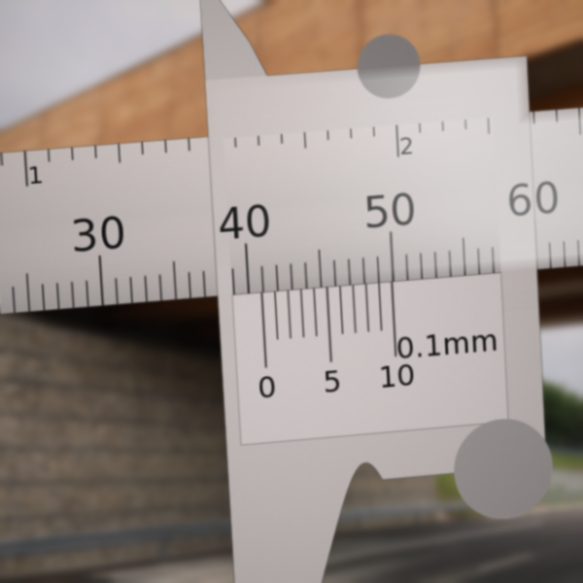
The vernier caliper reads 40.9 mm
